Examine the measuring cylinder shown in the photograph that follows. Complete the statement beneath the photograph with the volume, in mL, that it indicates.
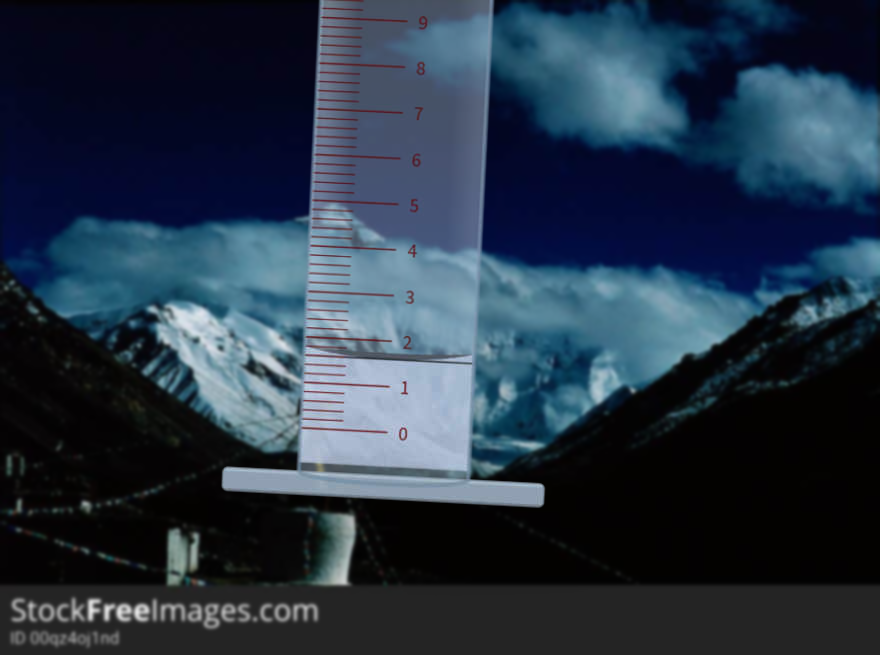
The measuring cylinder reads 1.6 mL
